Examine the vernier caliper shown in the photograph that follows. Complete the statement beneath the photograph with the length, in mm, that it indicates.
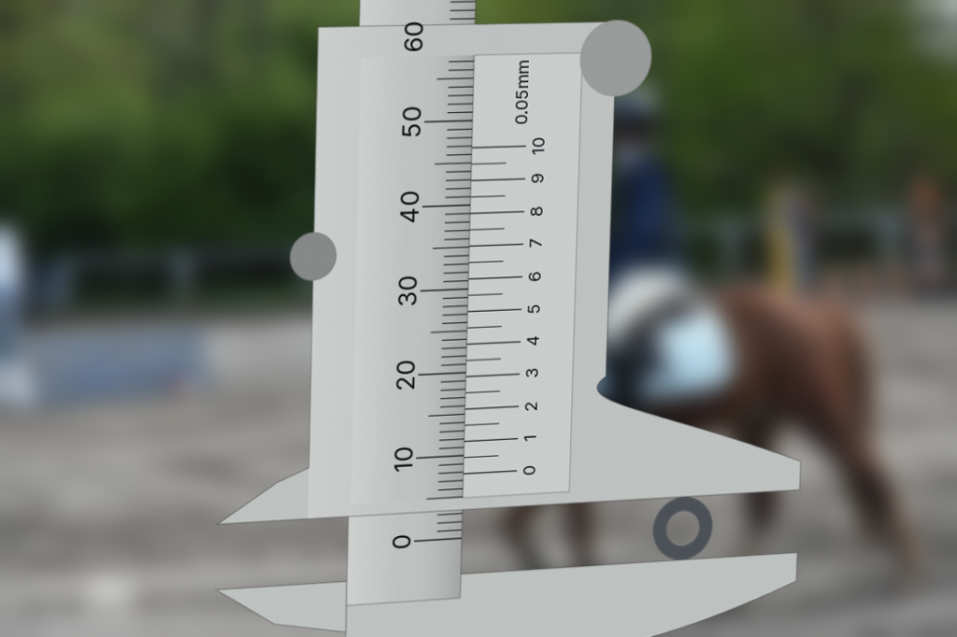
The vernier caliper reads 7.8 mm
